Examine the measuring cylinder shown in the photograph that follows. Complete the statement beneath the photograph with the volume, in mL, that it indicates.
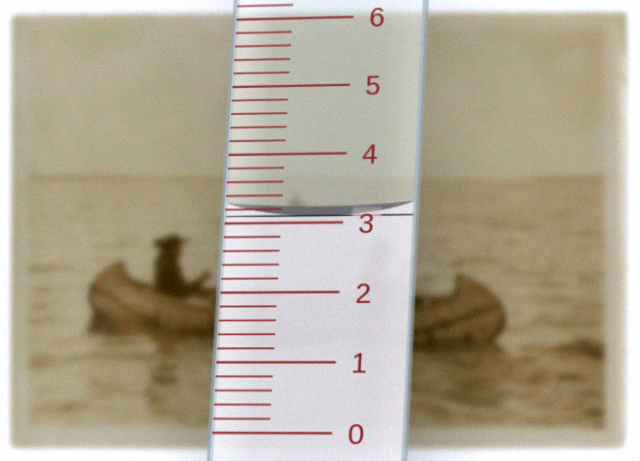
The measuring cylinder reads 3.1 mL
